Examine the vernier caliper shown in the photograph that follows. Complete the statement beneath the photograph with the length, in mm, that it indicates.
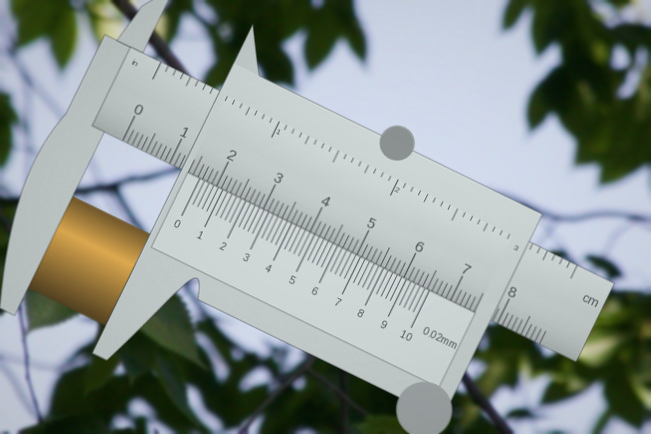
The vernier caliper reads 16.5 mm
